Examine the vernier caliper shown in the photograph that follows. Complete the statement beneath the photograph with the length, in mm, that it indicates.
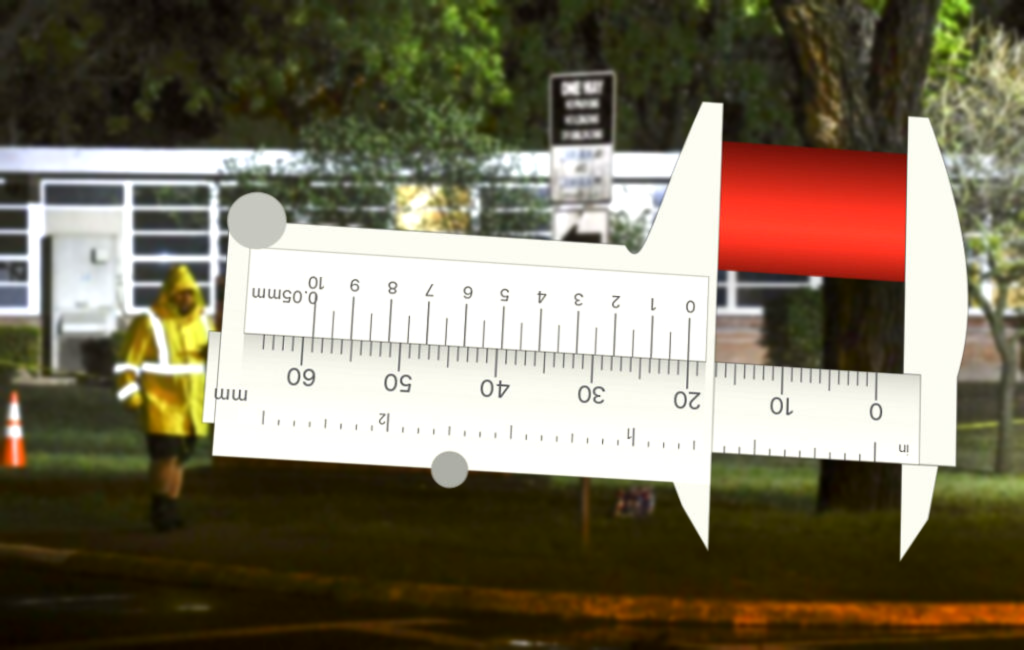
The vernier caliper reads 20.0 mm
